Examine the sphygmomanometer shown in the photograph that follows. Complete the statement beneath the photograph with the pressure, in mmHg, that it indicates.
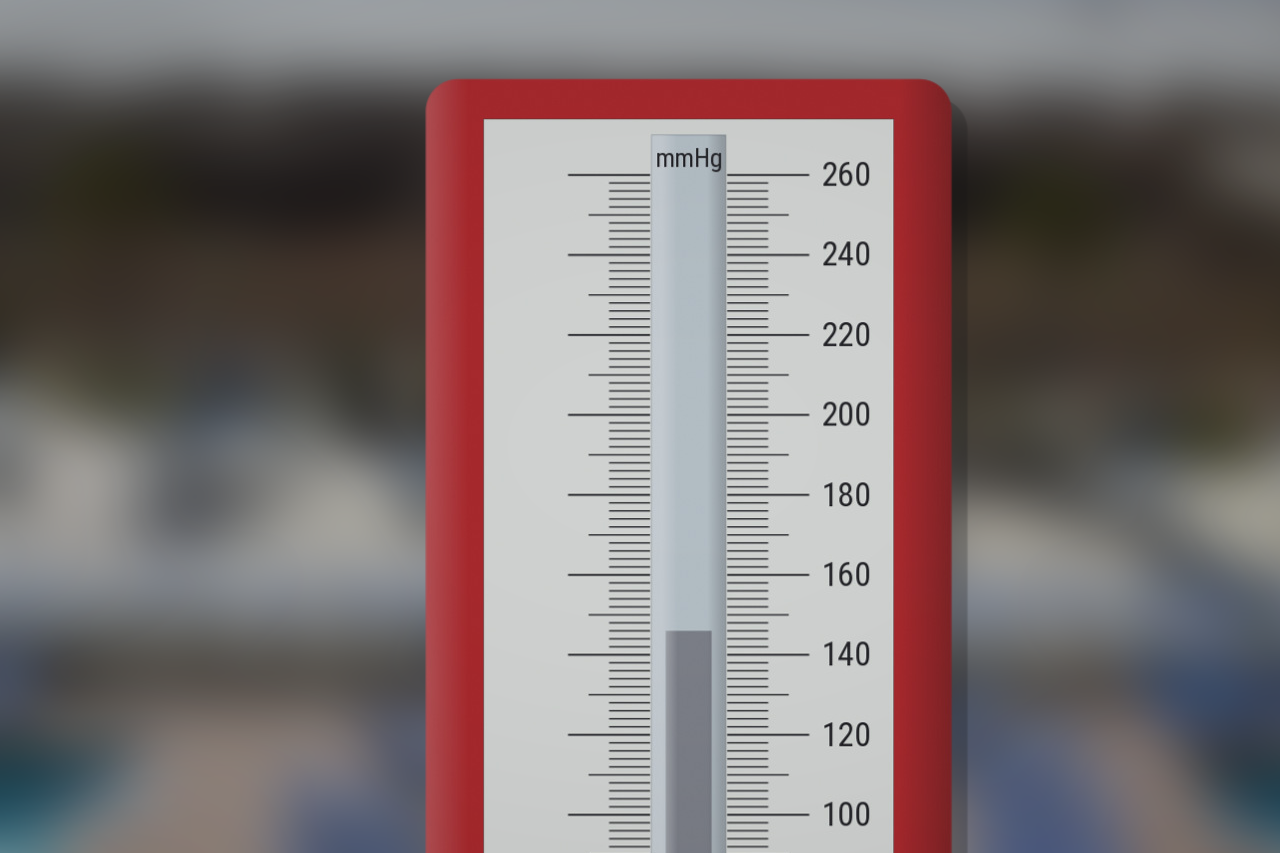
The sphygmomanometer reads 146 mmHg
